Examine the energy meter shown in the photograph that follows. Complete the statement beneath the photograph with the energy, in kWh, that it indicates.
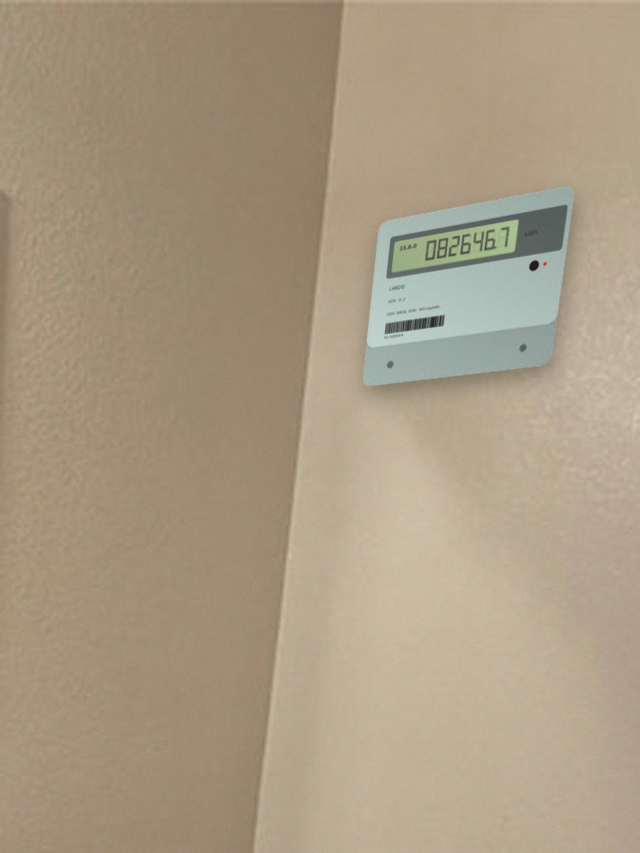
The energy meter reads 82646.7 kWh
